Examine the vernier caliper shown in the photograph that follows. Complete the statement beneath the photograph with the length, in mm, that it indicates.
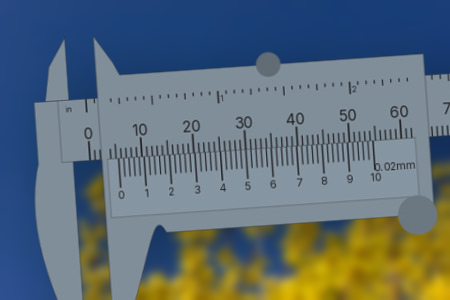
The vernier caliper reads 5.5 mm
